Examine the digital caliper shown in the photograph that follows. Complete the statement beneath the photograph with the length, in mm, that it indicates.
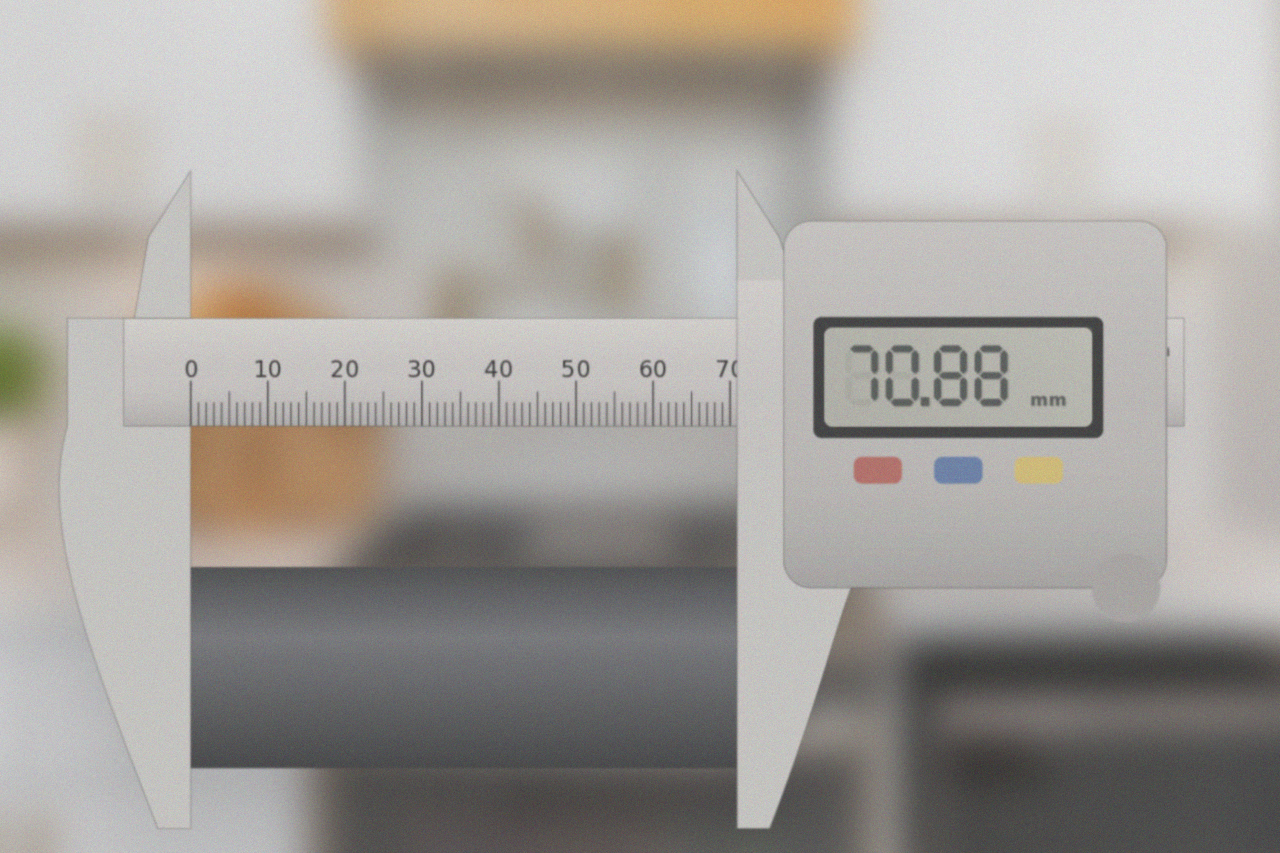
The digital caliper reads 70.88 mm
